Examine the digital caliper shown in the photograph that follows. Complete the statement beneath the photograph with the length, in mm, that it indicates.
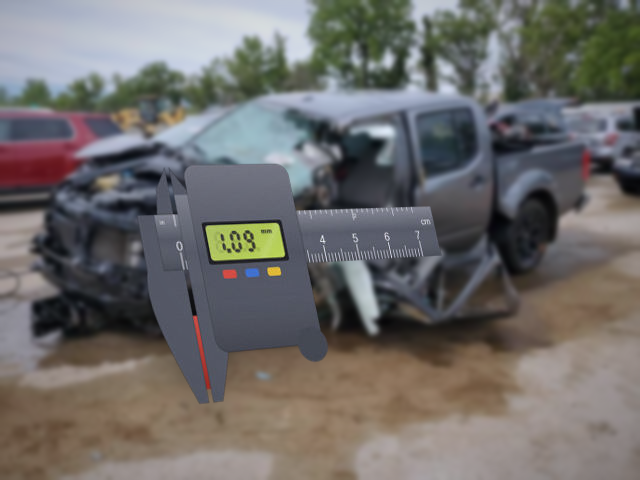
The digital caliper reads 1.09 mm
